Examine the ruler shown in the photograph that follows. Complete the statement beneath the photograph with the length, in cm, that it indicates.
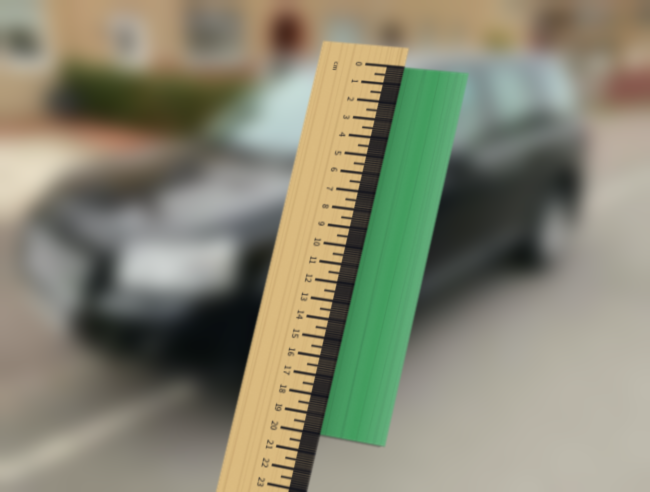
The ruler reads 20 cm
